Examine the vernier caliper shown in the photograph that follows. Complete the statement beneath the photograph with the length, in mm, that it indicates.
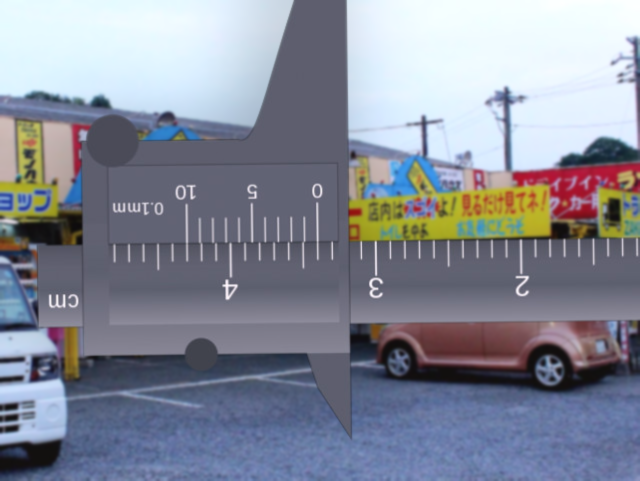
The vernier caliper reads 34.0 mm
